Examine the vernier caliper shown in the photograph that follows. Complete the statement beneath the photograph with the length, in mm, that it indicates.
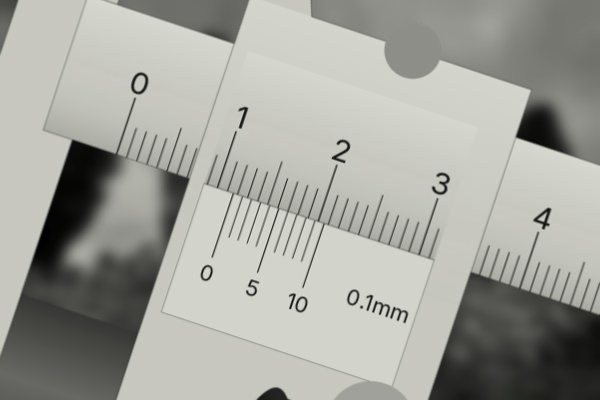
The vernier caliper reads 11.6 mm
